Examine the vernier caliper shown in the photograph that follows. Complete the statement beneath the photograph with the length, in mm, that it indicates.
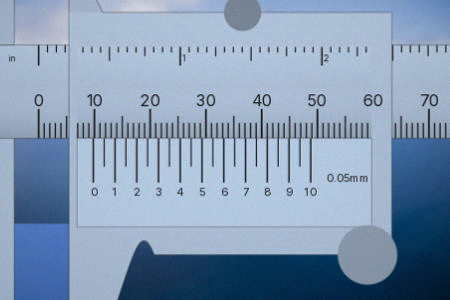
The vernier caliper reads 9.8 mm
